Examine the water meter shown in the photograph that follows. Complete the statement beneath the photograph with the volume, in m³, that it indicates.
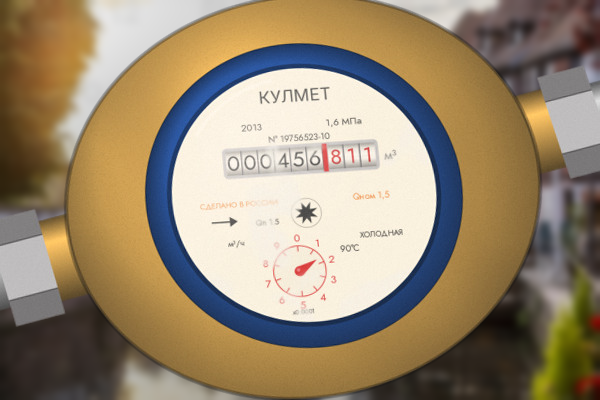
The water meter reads 456.8111 m³
